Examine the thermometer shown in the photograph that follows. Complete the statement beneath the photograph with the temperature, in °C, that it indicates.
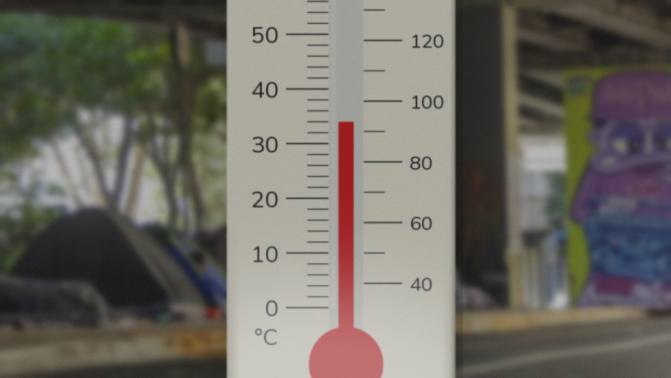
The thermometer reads 34 °C
